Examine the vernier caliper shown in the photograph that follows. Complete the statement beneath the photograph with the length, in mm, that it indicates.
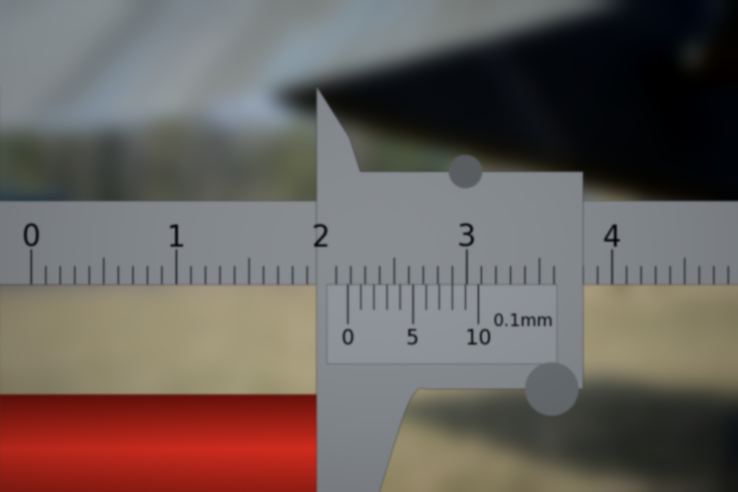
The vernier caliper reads 21.8 mm
